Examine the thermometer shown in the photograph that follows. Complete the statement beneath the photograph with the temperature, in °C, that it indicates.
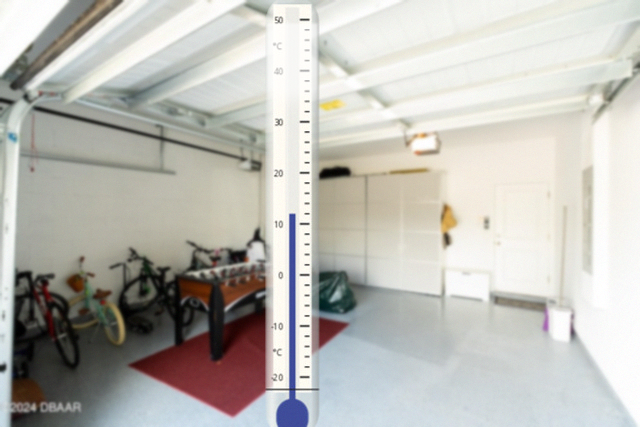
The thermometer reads 12 °C
